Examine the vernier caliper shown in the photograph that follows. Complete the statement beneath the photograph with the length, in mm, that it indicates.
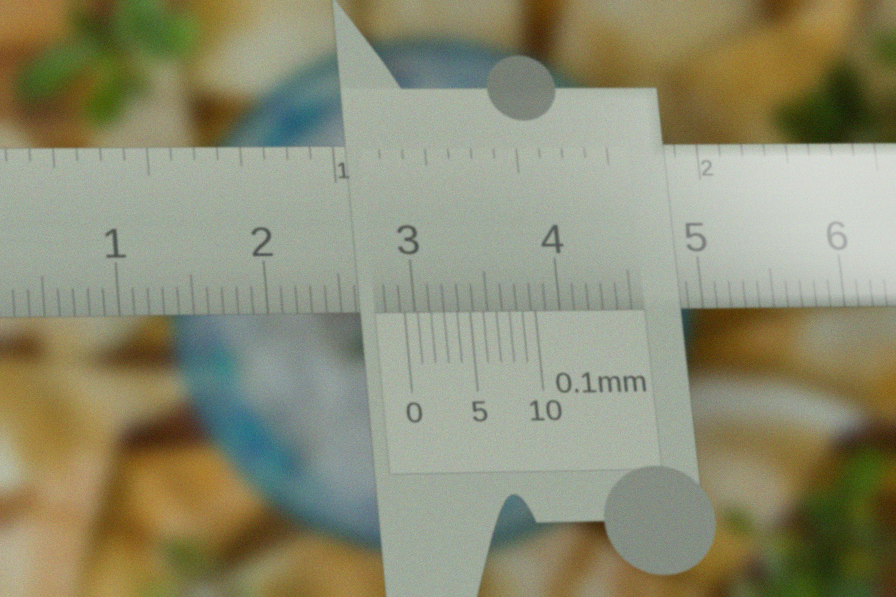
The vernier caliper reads 29.3 mm
